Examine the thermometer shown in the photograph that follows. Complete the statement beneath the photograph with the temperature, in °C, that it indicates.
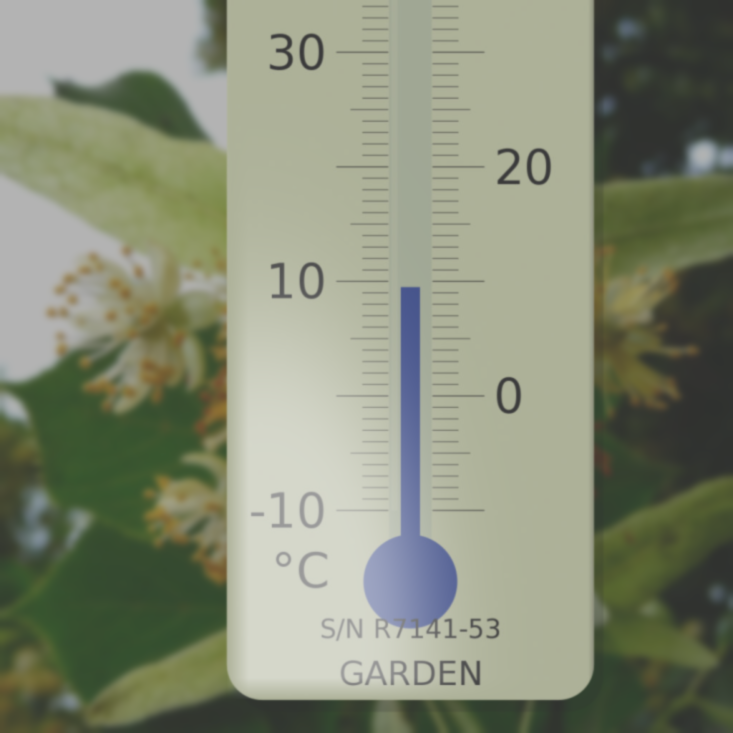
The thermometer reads 9.5 °C
